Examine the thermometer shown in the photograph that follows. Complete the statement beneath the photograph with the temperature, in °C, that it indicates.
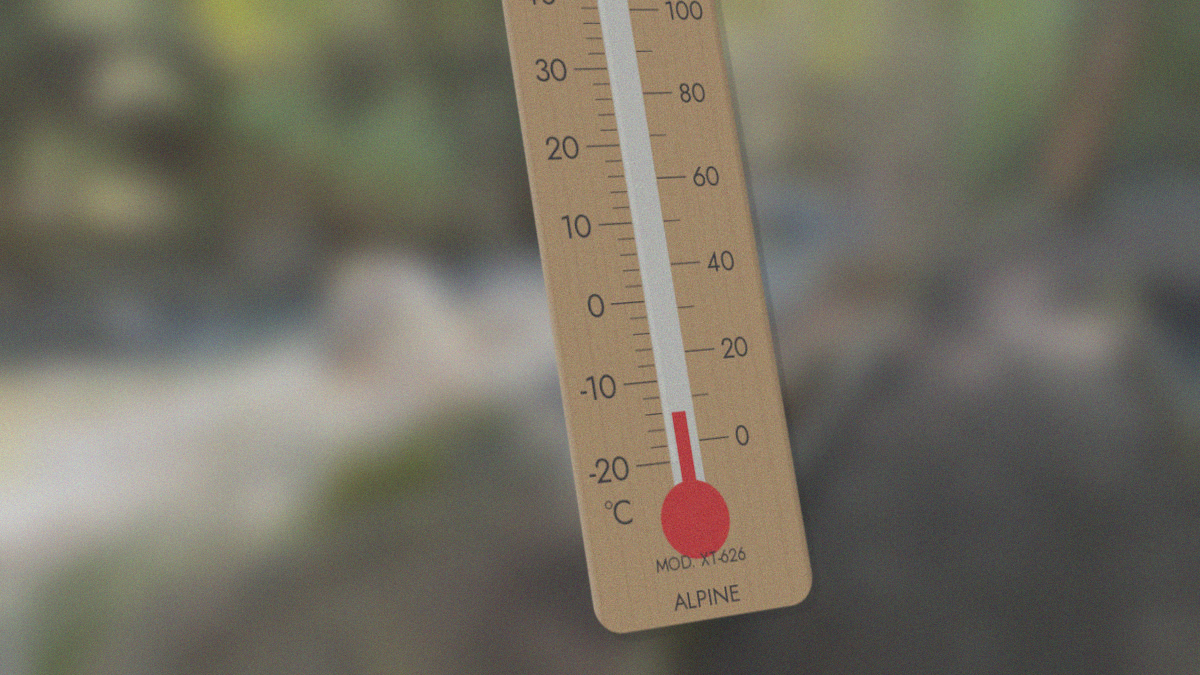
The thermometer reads -14 °C
